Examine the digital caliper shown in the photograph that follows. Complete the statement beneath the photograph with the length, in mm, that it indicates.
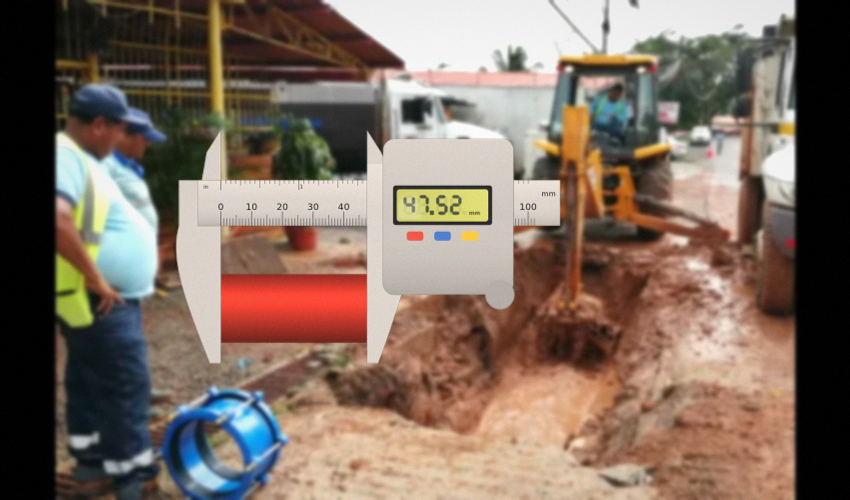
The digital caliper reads 47.52 mm
